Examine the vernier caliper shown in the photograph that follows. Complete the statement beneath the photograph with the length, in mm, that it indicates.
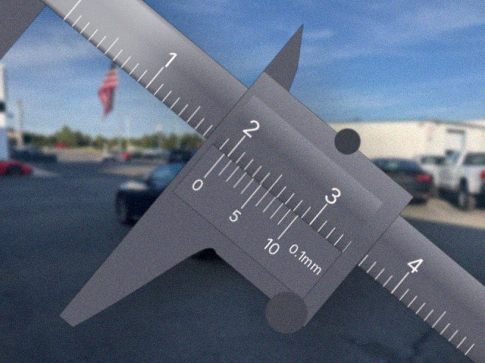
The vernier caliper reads 19.6 mm
